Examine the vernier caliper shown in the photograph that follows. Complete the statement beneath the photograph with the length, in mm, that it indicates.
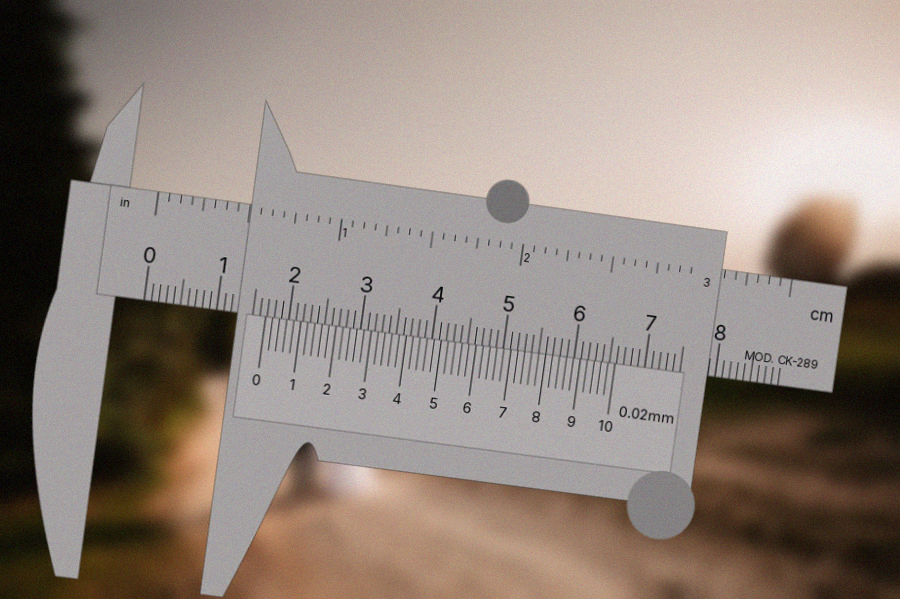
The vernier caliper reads 16.8 mm
